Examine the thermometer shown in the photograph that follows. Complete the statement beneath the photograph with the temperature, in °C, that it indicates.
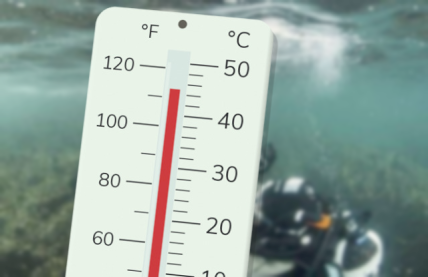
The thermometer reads 45 °C
